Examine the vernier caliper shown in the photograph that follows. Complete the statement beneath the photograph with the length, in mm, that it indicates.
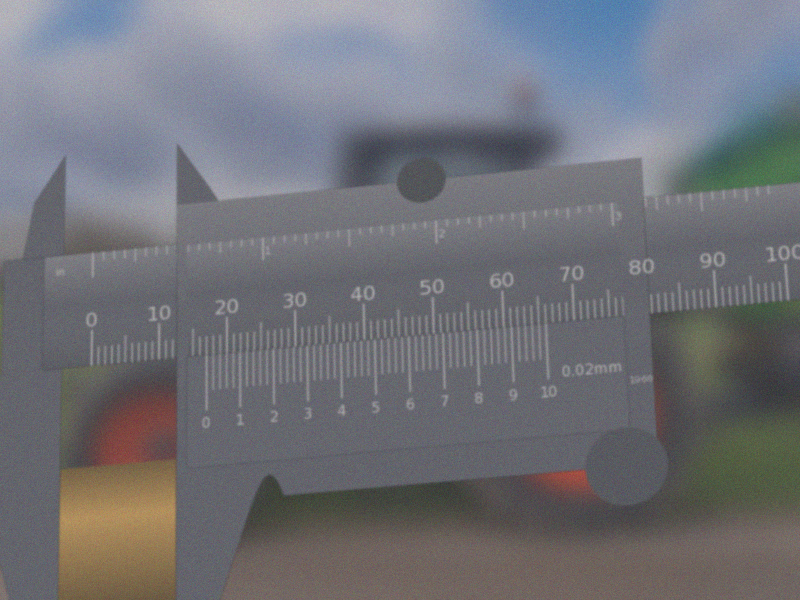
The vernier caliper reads 17.0 mm
